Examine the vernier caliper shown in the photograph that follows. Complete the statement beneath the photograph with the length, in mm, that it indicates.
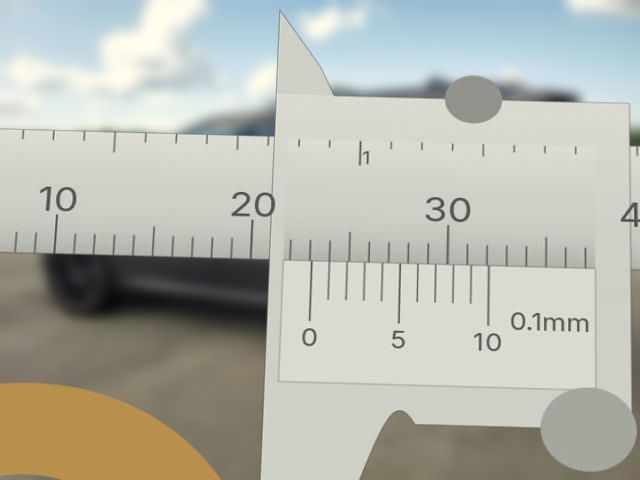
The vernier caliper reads 23.1 mm
